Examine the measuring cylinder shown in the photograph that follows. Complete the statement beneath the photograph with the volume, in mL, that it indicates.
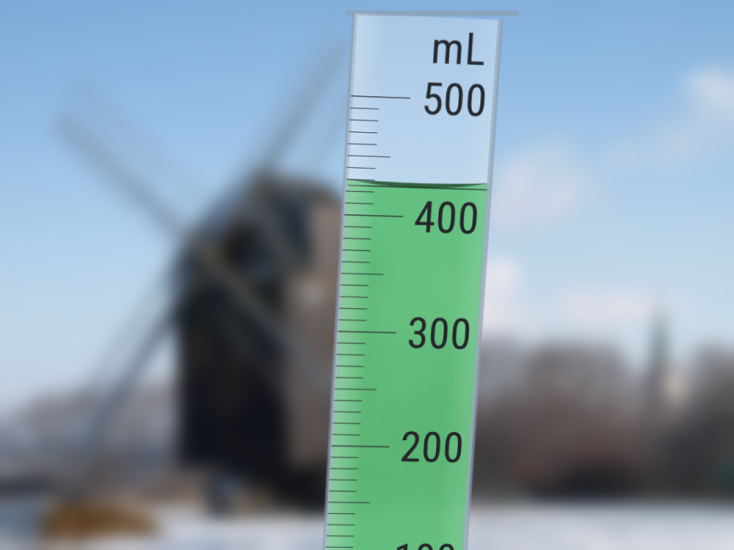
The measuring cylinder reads 425 mL
